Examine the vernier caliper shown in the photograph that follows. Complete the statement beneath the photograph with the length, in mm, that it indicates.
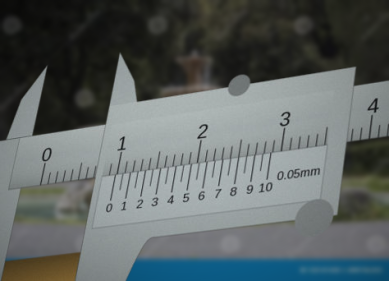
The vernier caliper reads 9.8 mm
